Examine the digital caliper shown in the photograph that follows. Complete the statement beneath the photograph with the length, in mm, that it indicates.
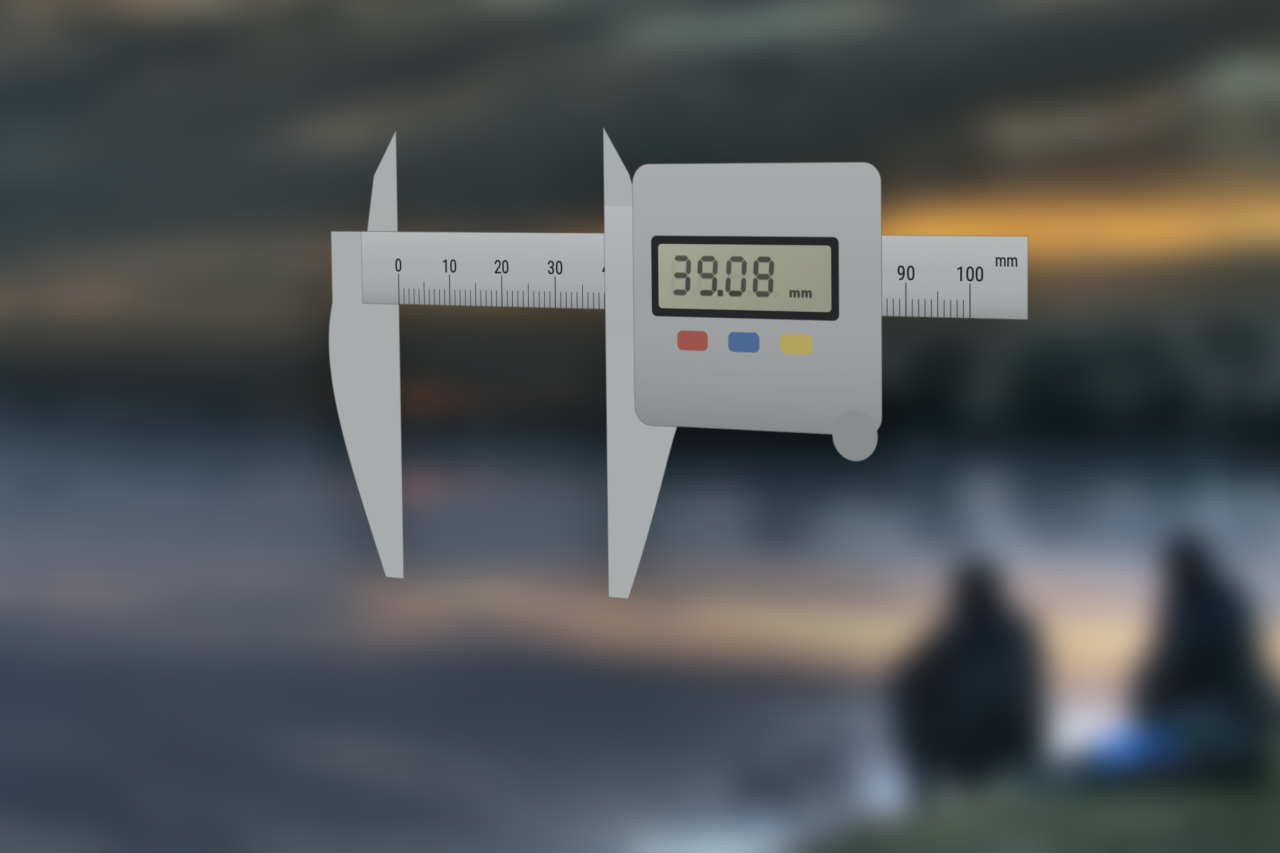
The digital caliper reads 39.08 mm
